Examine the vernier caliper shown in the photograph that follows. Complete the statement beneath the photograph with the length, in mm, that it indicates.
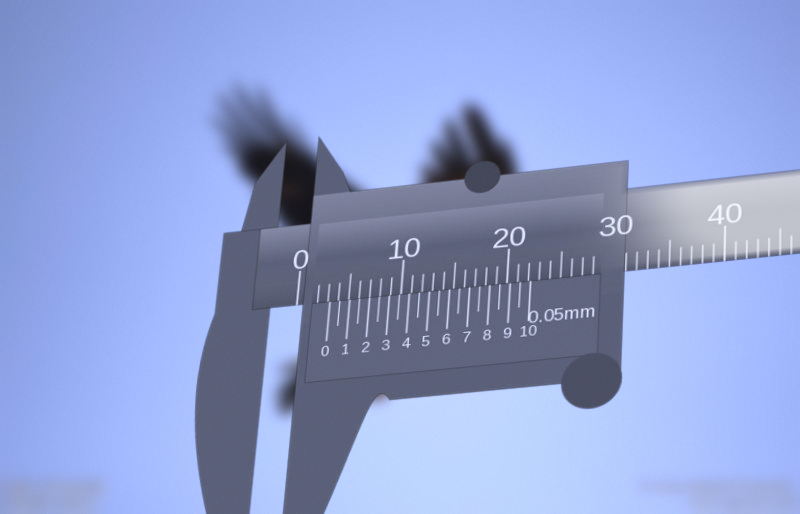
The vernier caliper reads 3.2 mm
